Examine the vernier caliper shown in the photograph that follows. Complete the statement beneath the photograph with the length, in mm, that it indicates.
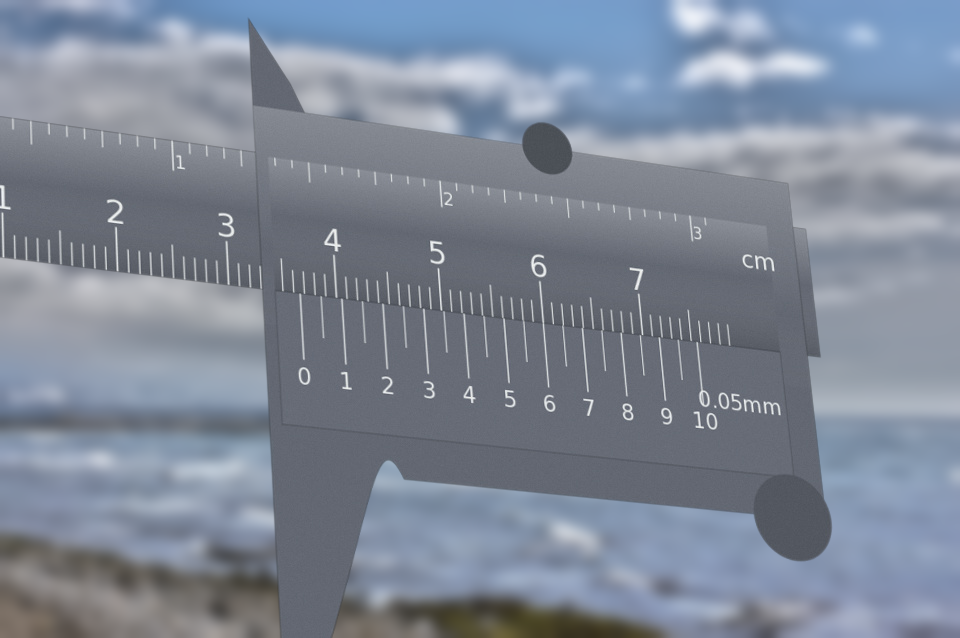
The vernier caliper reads 36.6 mm
